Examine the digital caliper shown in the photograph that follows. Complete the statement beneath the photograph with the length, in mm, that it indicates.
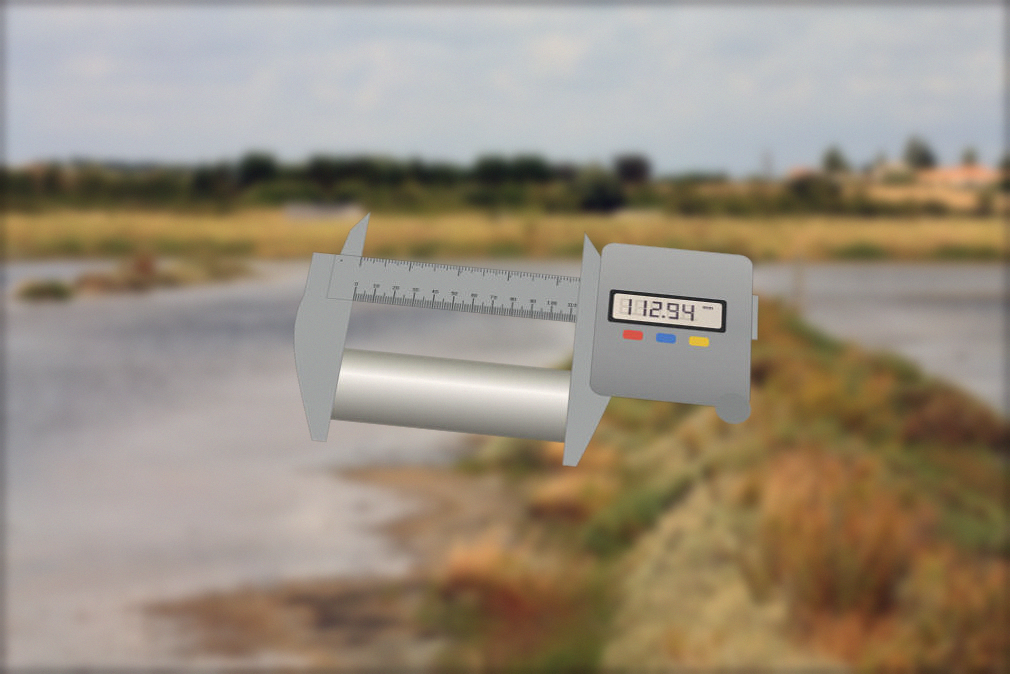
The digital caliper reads 112.94 mm
